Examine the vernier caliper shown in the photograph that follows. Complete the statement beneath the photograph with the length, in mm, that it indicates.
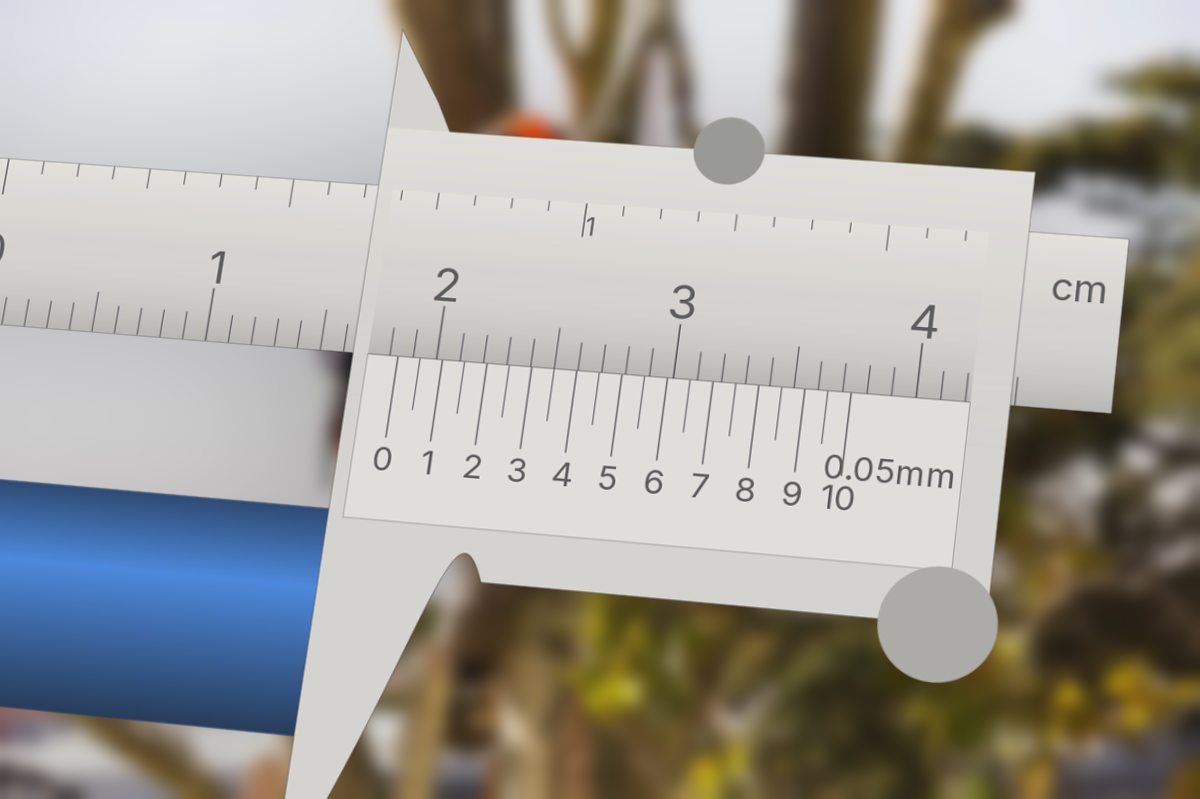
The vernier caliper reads 18.35 mm
